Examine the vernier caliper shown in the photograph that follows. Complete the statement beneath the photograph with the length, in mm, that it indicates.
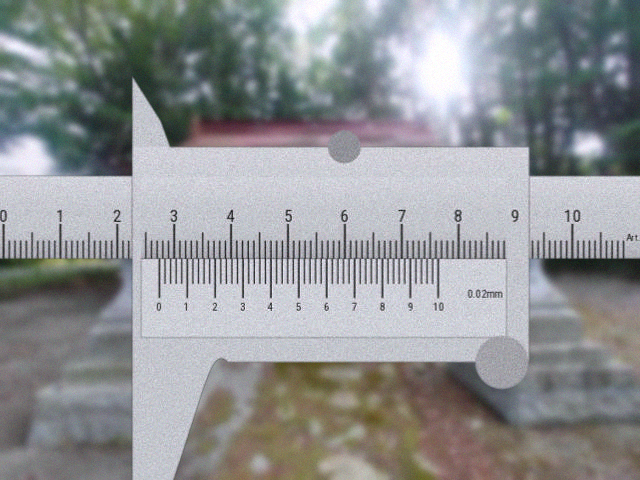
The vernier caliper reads 27.4 mm
